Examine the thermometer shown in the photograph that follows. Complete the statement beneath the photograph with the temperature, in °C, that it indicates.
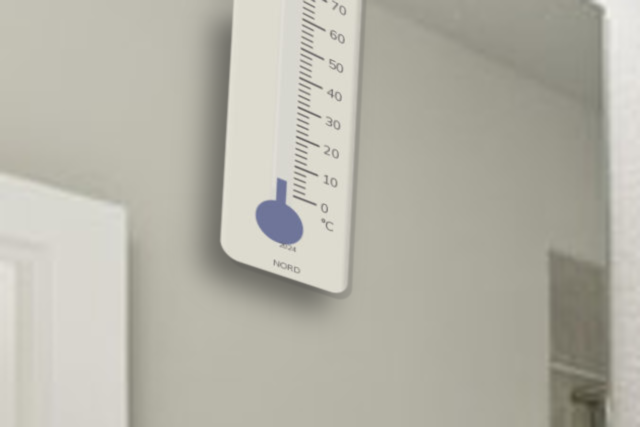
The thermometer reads 4 °C
